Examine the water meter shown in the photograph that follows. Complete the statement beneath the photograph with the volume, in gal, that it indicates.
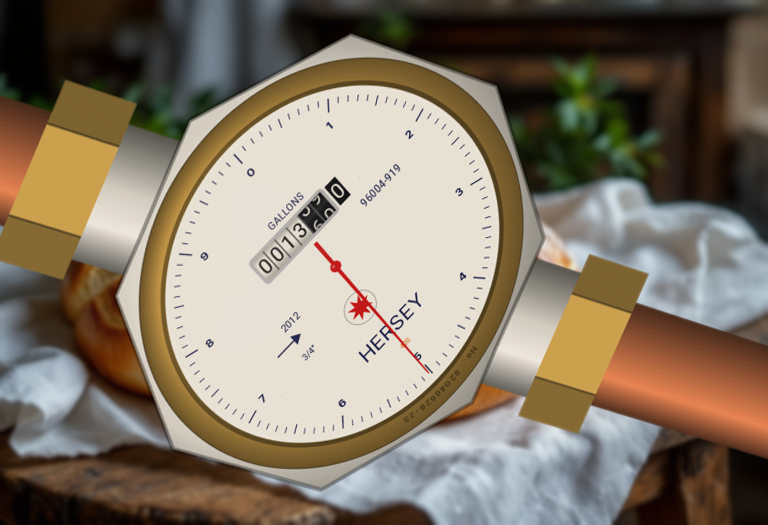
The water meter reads 13595.0 gal
